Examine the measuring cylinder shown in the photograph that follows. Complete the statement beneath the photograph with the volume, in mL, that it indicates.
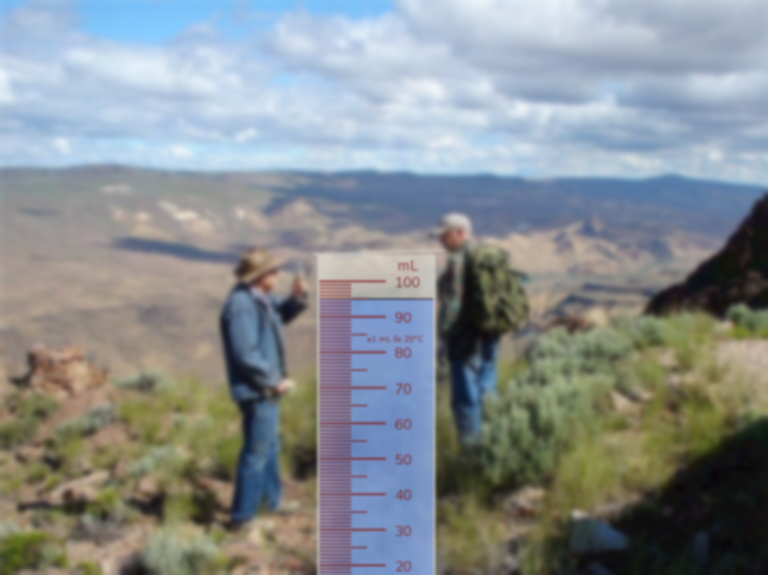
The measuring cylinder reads 95 mL
